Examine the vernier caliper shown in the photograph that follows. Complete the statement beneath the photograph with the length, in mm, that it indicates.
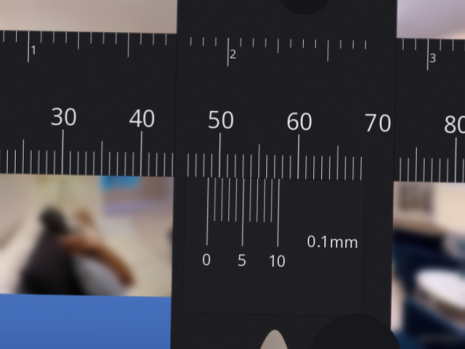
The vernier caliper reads 48.6 mm
